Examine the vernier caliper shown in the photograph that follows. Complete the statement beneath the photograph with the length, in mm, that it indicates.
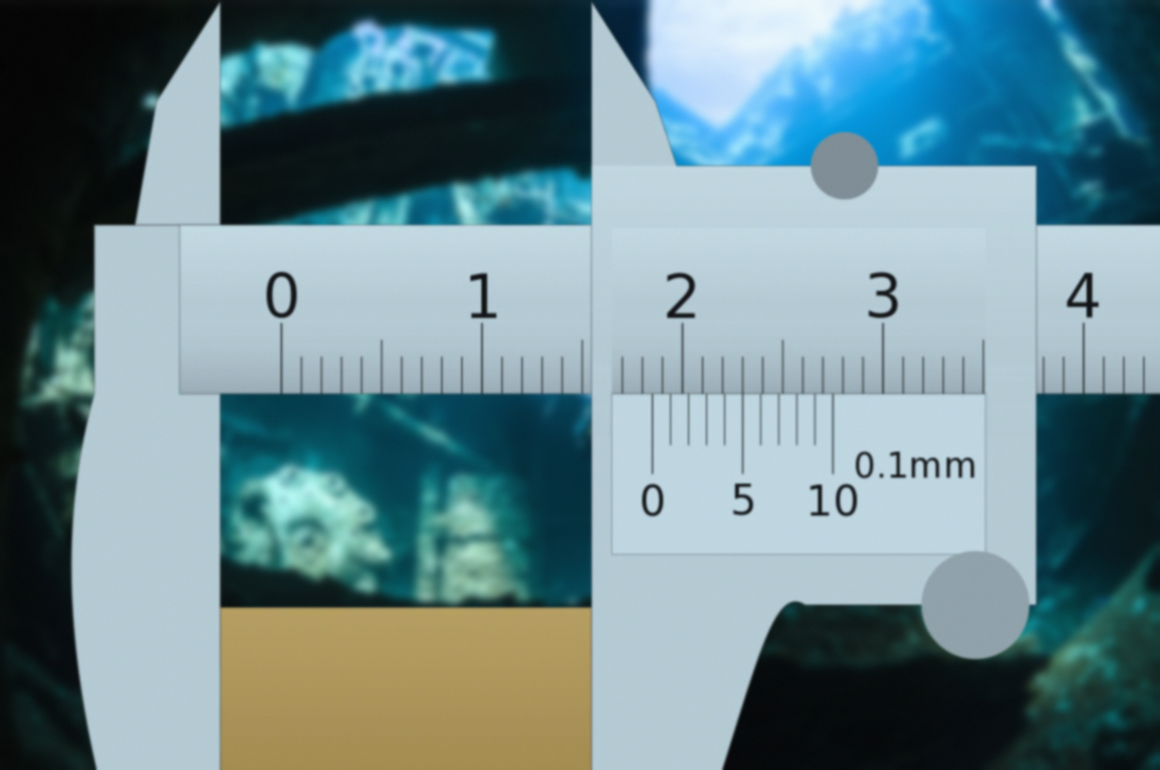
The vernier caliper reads 18.5 mm
